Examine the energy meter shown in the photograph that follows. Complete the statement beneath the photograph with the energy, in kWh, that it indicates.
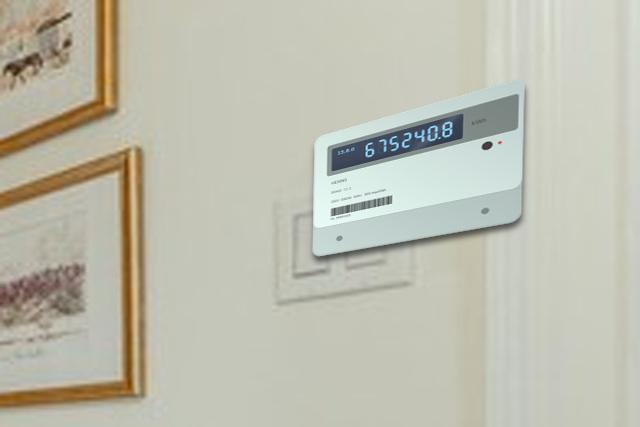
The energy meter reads 675240.8 kWh
